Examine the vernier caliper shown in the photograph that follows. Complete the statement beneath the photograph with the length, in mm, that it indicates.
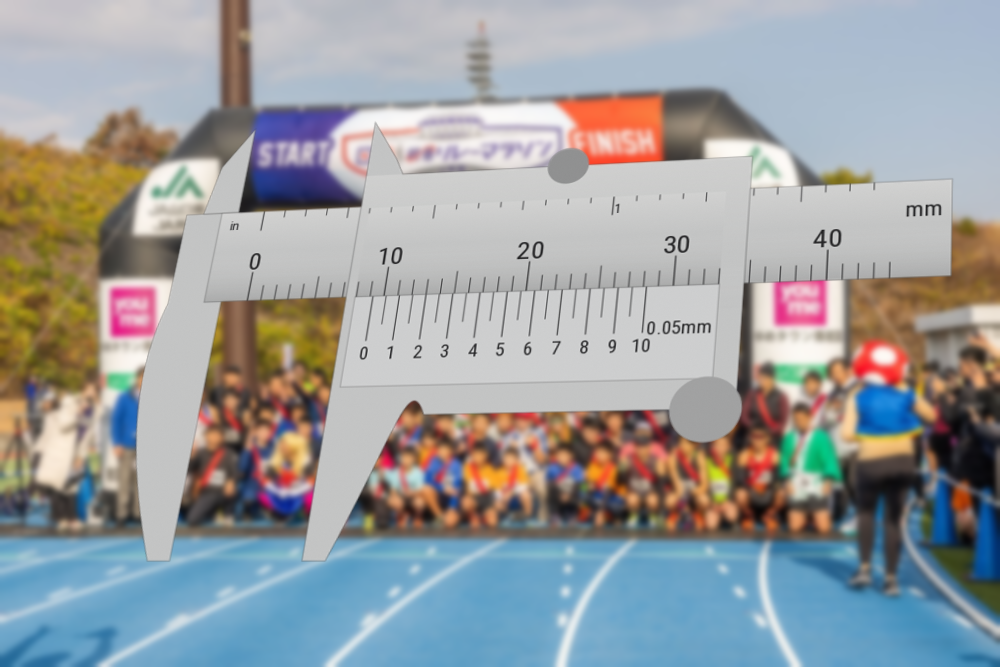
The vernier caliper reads 9.2 mm
